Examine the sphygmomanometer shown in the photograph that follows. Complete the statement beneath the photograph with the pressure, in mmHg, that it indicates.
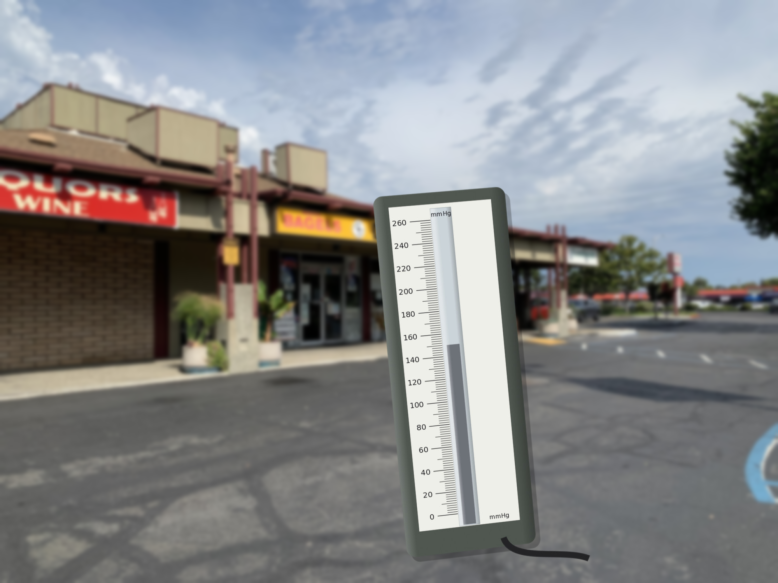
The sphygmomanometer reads 150 mmHg
